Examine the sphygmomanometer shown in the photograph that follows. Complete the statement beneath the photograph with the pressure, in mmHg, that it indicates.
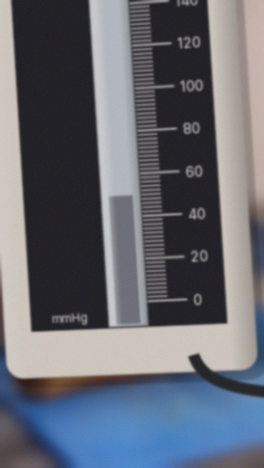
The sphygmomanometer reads 50 mmHg
